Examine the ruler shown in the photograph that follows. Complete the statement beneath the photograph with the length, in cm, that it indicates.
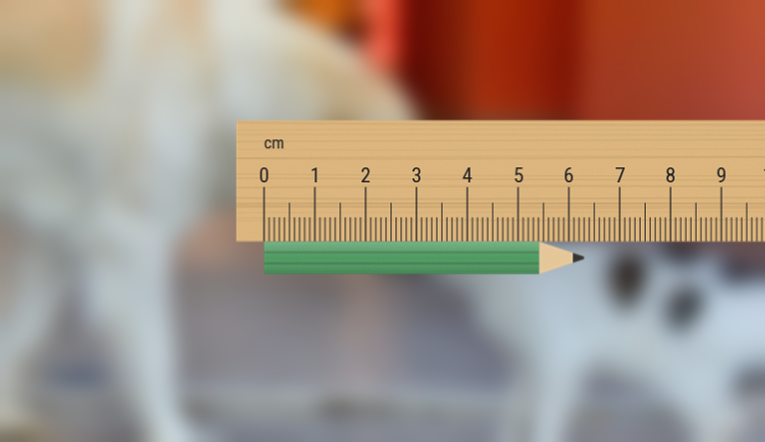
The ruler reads 6.3 cm
